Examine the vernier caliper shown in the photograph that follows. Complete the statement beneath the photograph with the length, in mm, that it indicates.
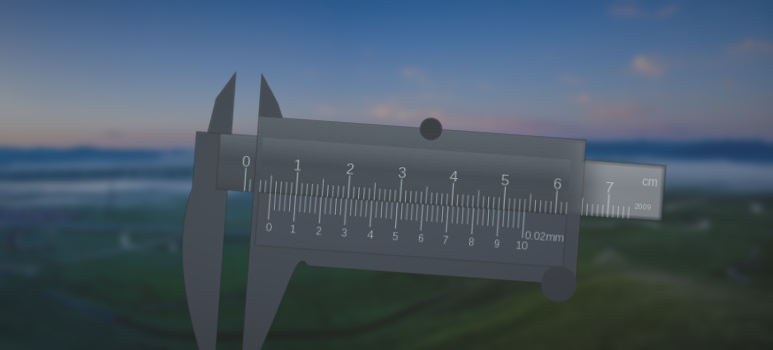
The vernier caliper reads 5.0 mm
